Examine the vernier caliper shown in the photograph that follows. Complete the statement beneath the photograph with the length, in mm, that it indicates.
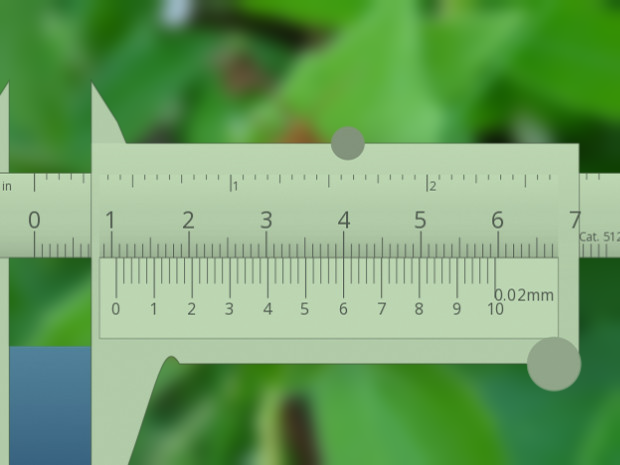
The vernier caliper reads 10.6 mm
